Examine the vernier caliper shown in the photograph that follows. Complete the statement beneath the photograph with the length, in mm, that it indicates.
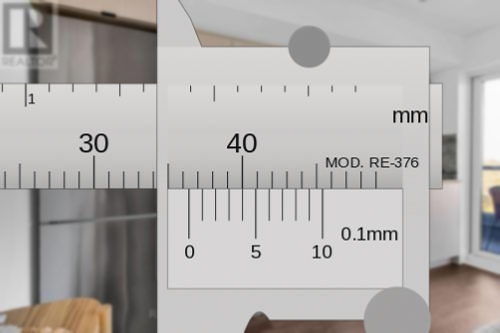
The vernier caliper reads 36.4 mm
